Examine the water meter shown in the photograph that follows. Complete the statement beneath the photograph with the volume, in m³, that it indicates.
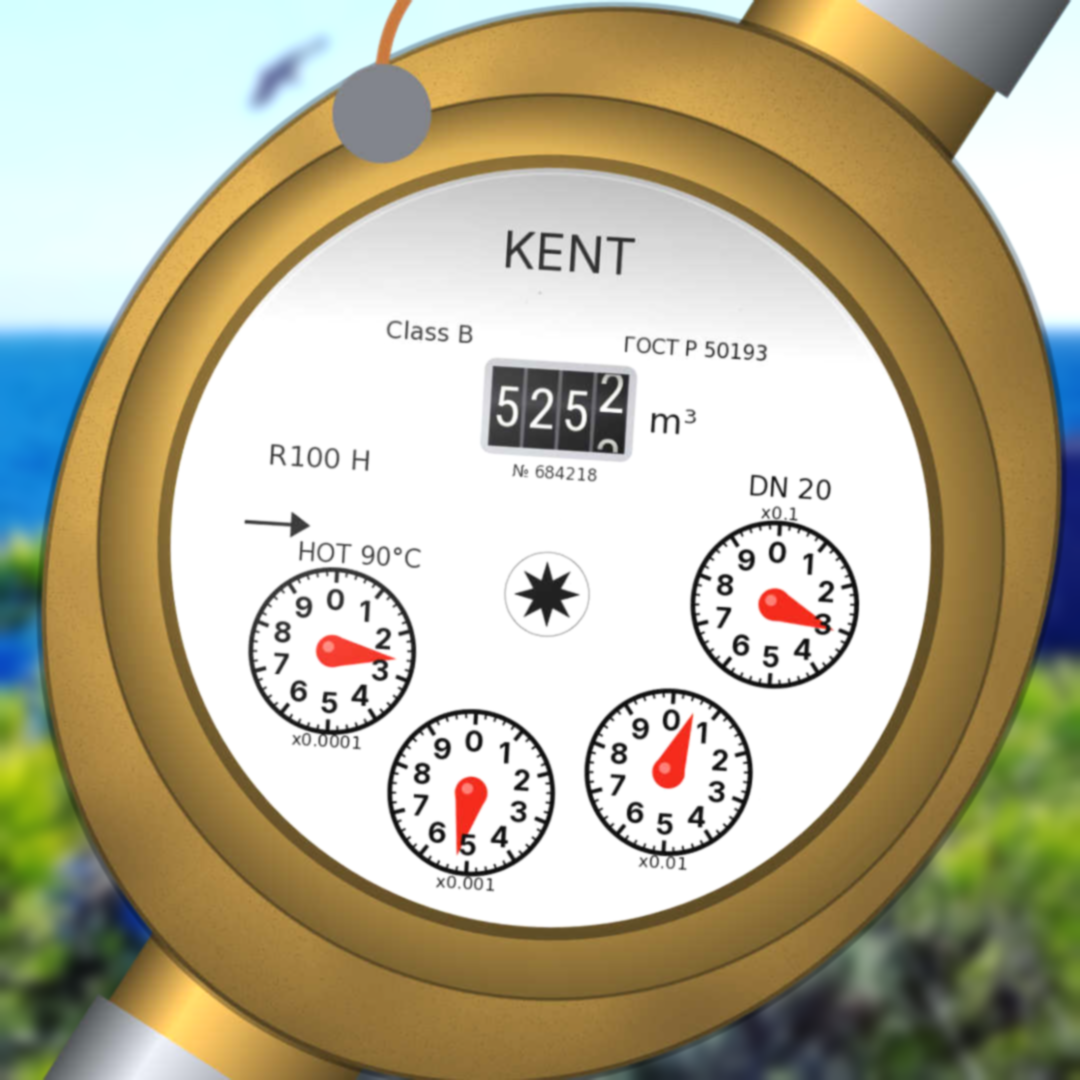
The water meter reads 5252.3052 m³
